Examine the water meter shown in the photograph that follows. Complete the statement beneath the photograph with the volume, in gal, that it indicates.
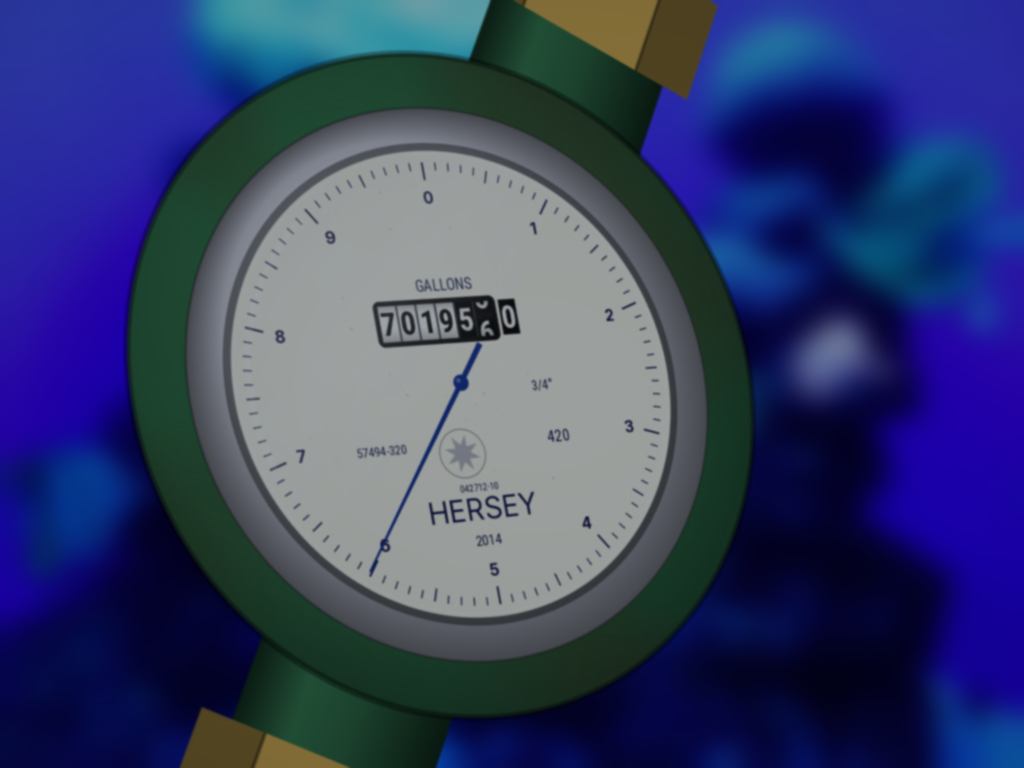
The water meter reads 7019556.0 gal
